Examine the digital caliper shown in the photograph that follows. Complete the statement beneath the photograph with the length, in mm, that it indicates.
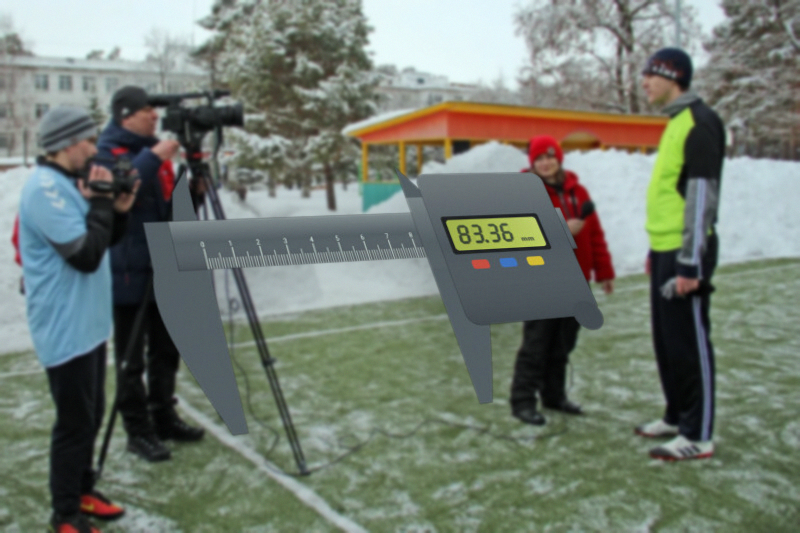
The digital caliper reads 83.36 mm
